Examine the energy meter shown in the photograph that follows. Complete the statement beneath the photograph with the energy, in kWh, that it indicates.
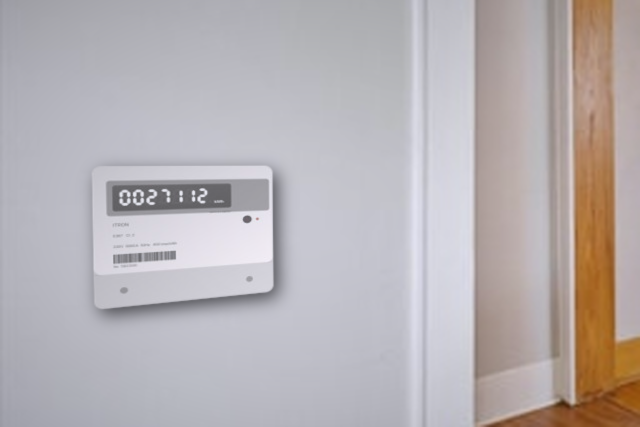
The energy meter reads 27112 kWh
